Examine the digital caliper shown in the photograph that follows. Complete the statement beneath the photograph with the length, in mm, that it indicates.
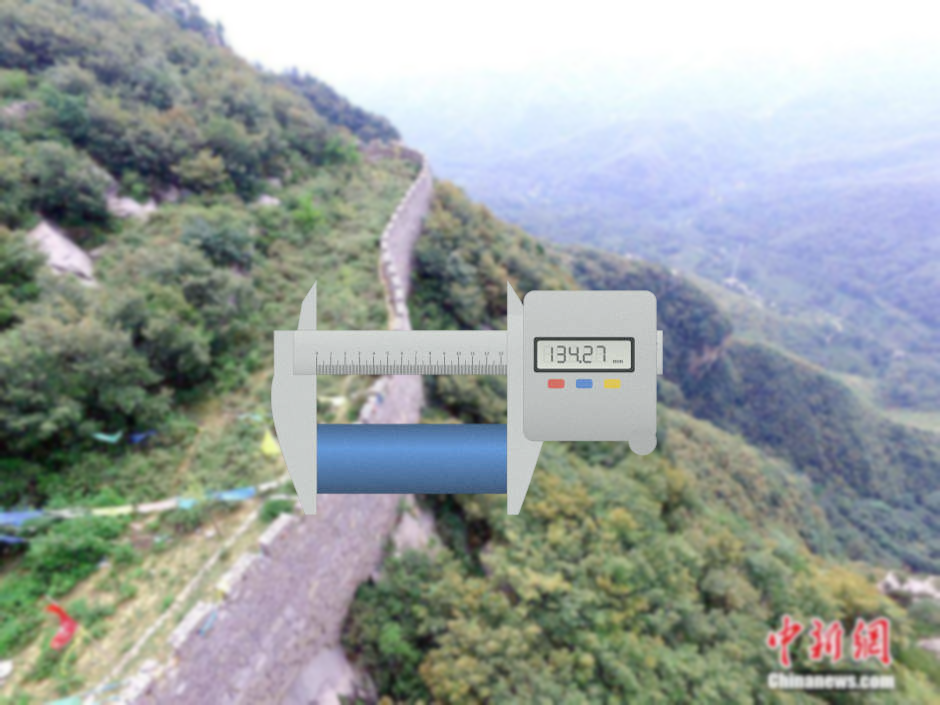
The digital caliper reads 134.27 mm
